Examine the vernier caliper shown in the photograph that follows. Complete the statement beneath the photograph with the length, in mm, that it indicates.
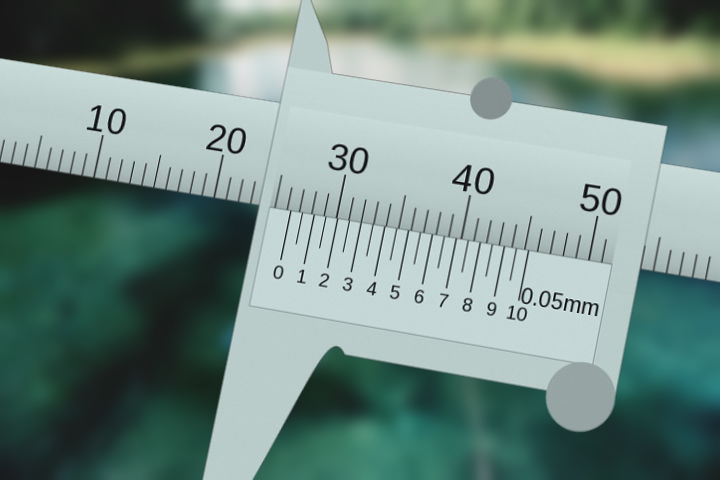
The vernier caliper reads 26.3 mm
